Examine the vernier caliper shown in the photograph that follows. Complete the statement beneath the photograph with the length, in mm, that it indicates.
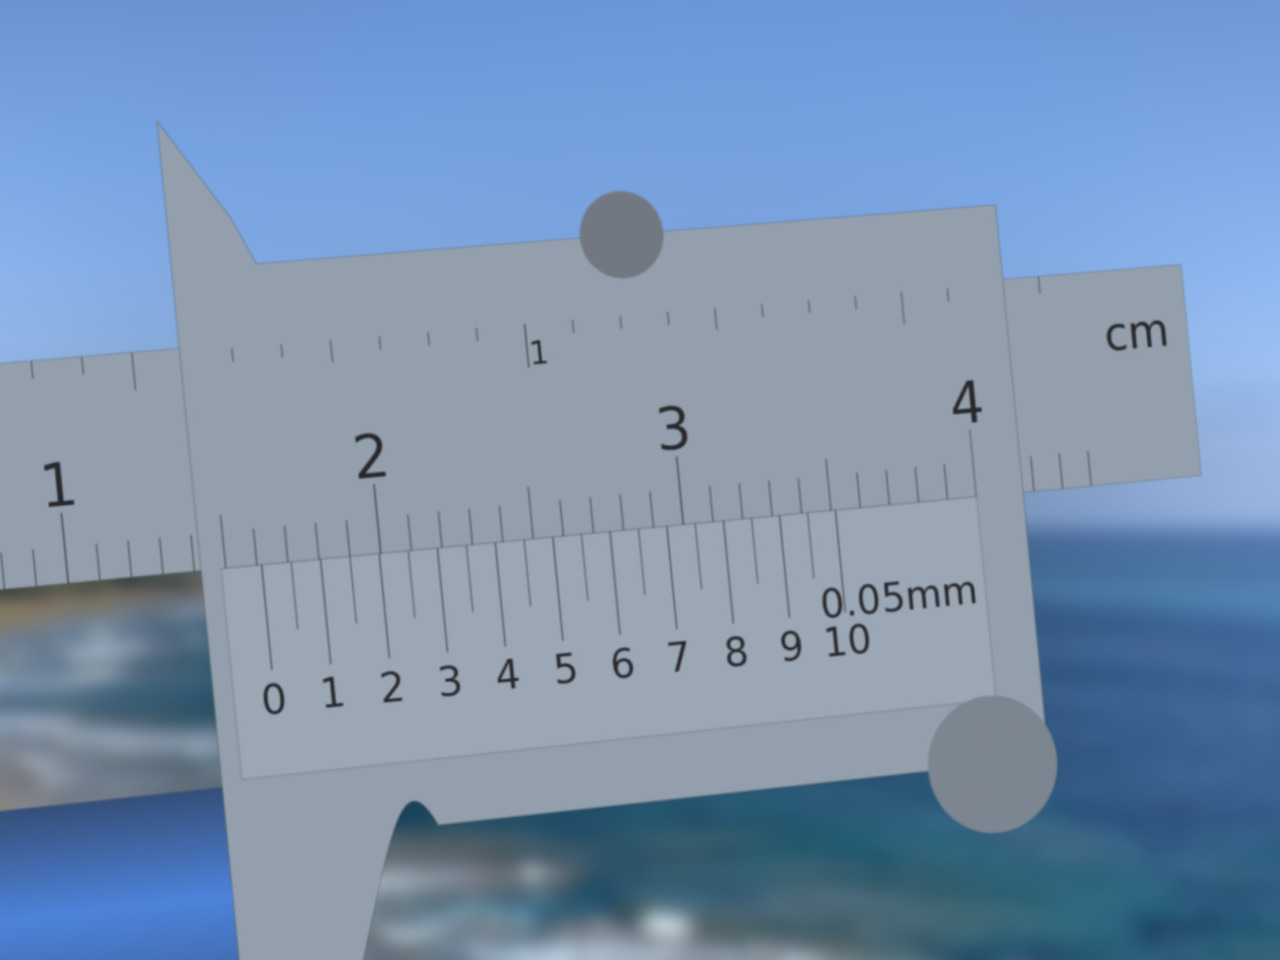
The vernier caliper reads 16.15 mm
